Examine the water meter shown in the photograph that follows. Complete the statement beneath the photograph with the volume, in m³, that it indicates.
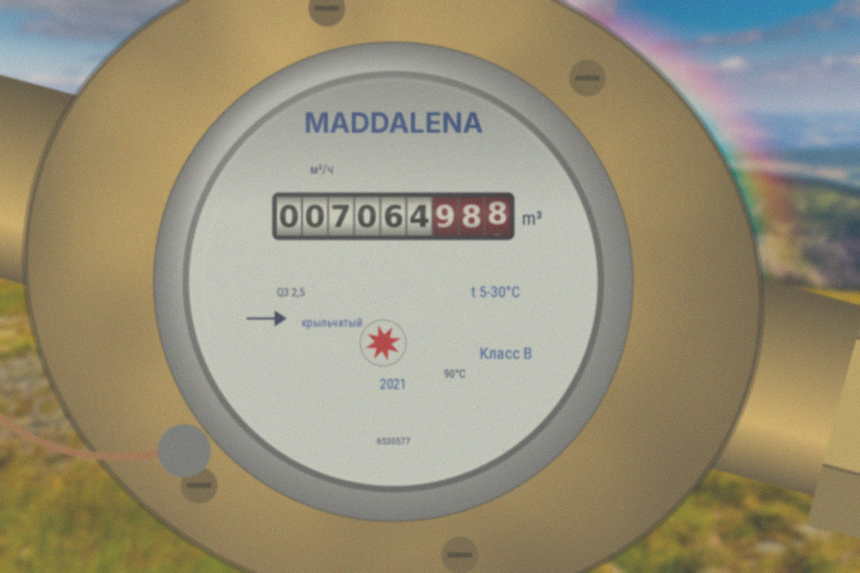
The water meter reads 7064.988 m³
